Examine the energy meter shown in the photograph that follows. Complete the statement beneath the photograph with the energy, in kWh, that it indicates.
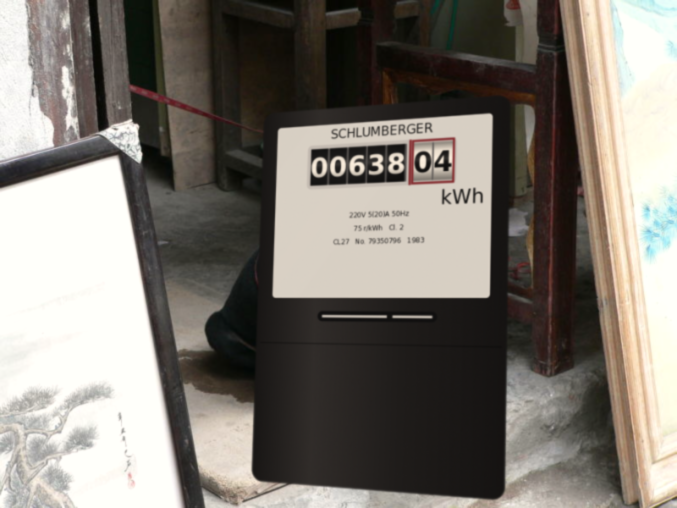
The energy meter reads 638.04 kWh
